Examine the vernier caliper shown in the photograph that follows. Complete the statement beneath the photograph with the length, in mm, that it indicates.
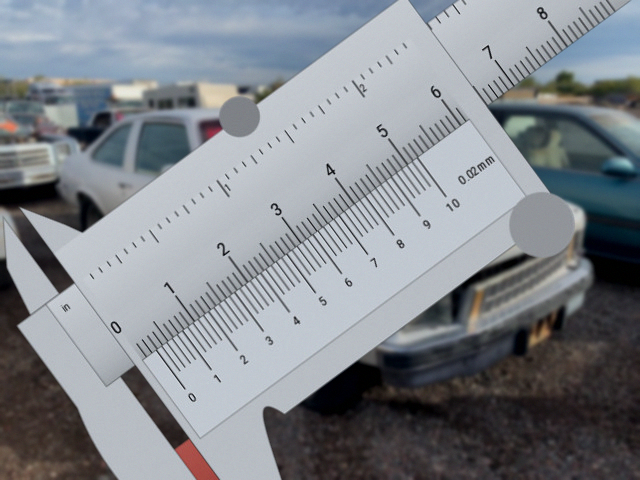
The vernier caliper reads 2.8 mm
